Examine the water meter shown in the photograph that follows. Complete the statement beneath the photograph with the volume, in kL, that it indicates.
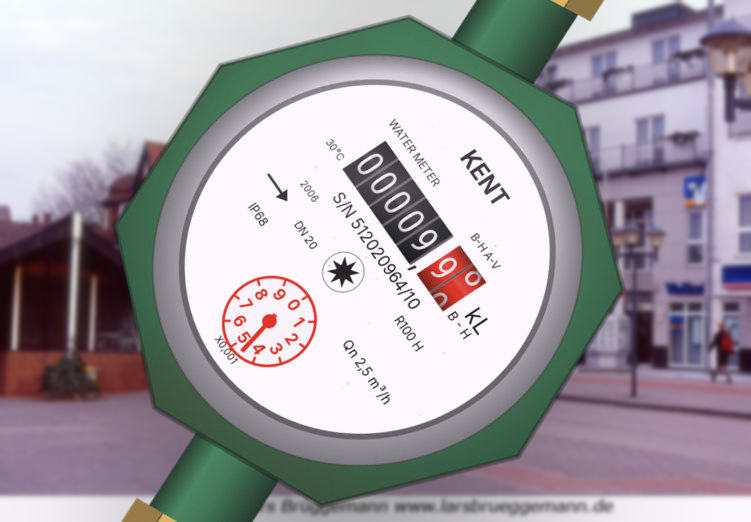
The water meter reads 9.984 kL
